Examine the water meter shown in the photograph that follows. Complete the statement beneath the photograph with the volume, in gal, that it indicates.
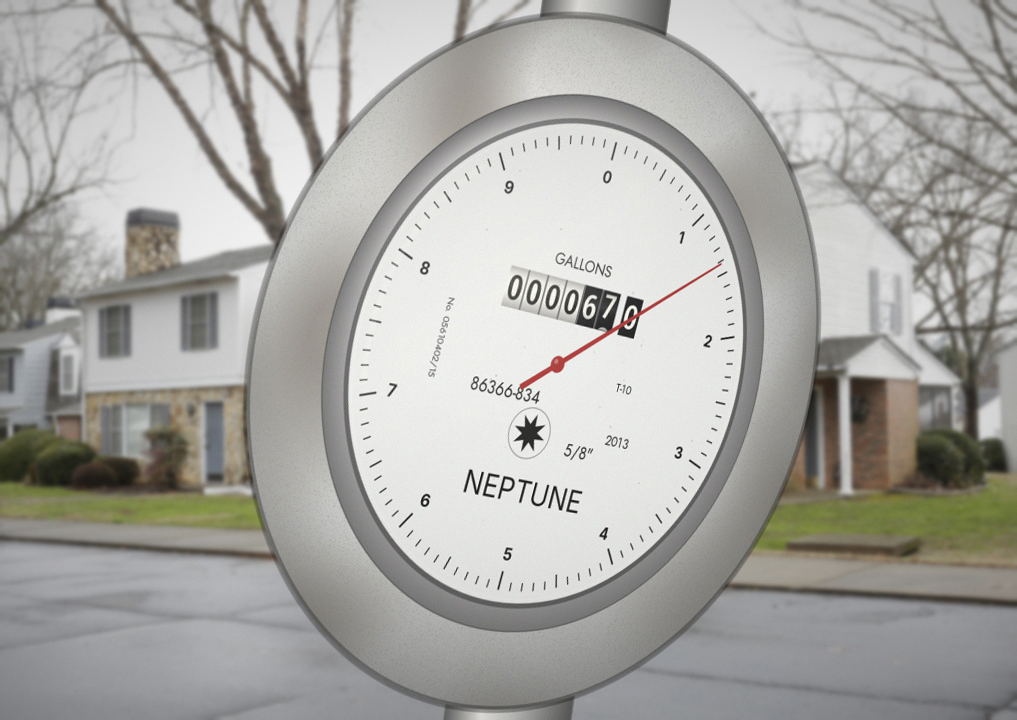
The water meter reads 671.4 gal
